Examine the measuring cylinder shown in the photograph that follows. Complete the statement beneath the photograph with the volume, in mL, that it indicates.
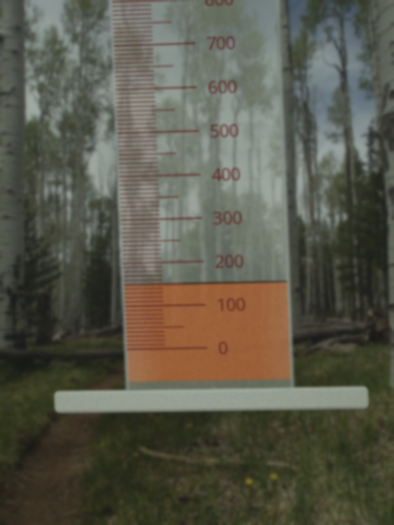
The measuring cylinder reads 150 mL
